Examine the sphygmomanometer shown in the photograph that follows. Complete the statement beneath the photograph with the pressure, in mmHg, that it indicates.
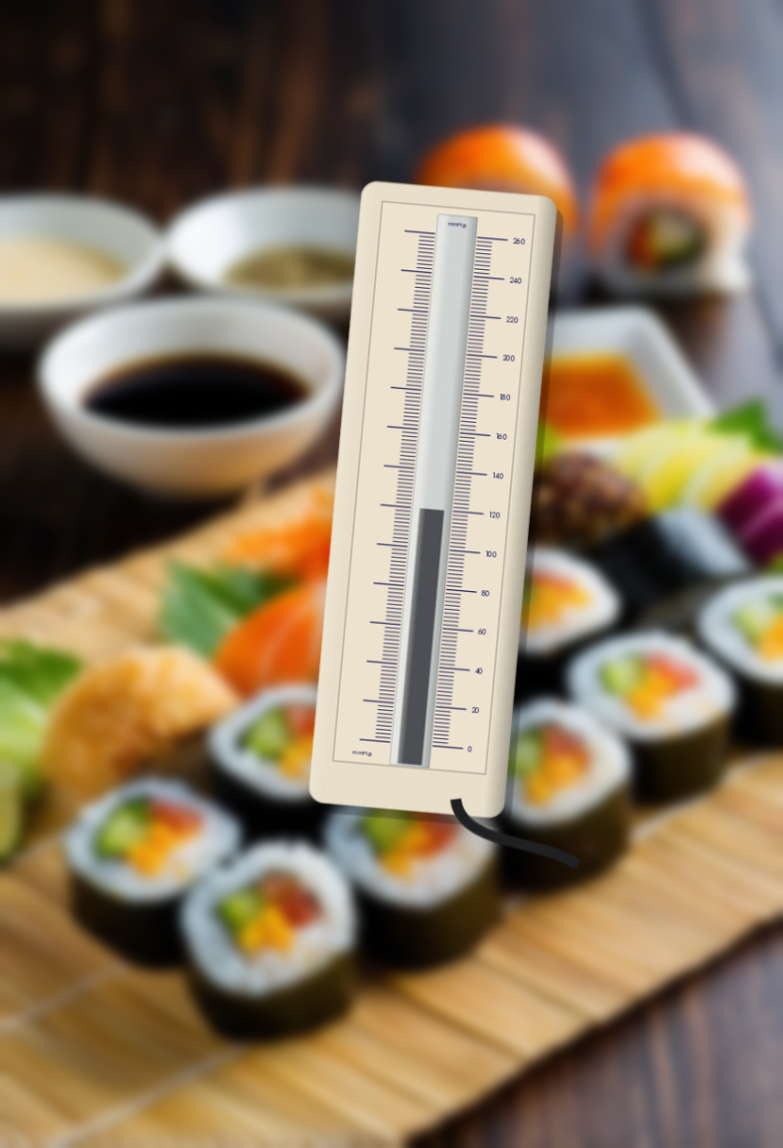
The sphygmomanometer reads 120 mmHg
